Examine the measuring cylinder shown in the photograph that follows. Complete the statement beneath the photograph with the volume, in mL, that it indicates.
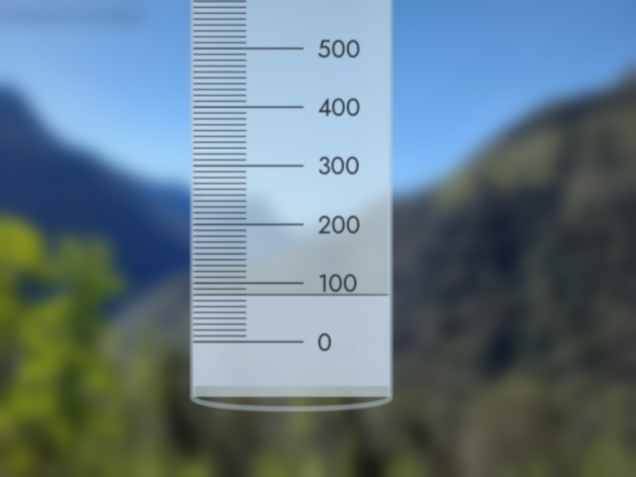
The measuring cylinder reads 80 mL
